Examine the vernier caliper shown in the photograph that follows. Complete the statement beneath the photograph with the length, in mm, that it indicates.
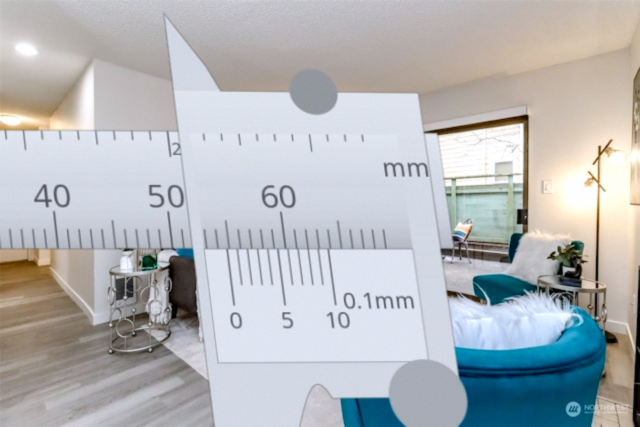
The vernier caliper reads 54.8 mm
